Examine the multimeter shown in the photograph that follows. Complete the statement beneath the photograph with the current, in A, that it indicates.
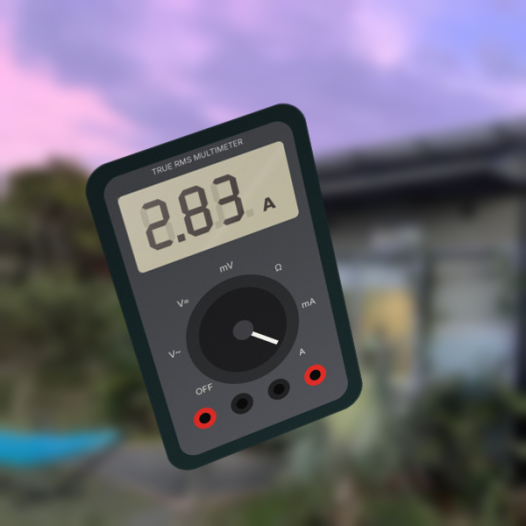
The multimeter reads 2.83 A
